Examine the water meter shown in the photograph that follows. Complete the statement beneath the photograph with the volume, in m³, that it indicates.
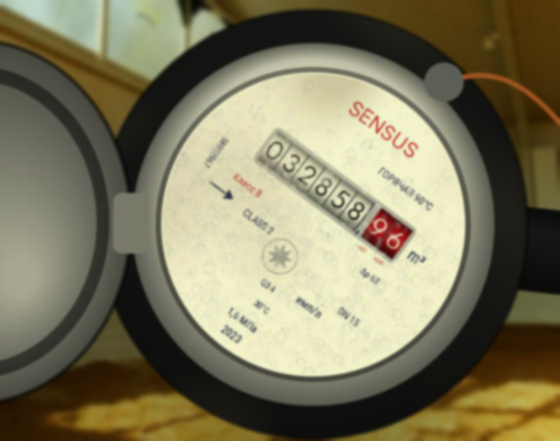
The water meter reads 32858.96 m³
